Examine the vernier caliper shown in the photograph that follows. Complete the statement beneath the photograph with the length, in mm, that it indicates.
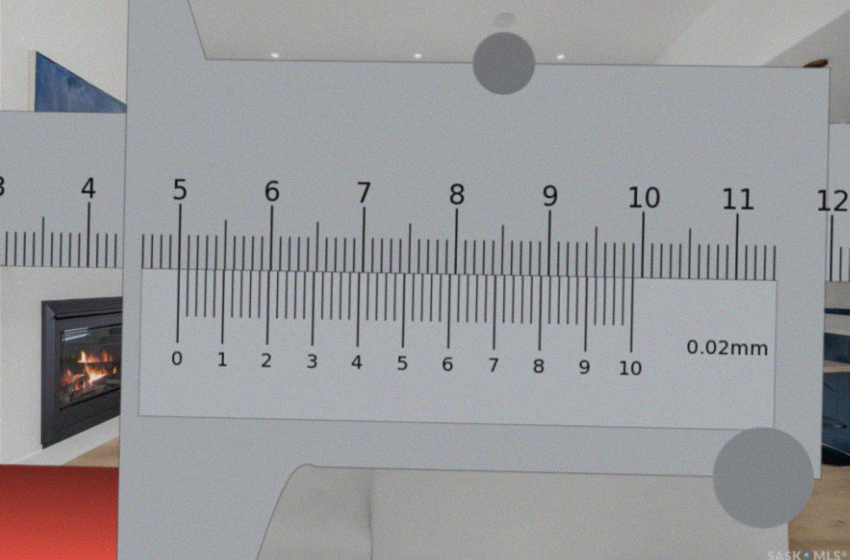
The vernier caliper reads 50.0 mm
